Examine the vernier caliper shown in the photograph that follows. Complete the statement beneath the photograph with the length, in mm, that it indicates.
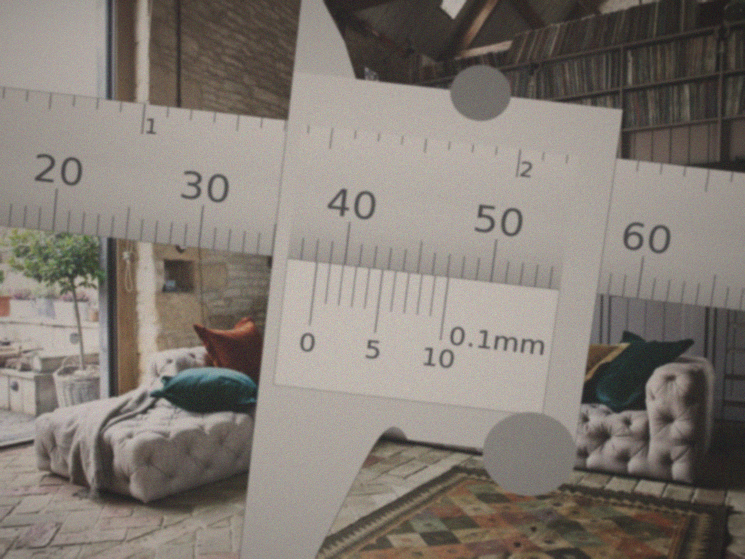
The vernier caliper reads 38.1 mm
